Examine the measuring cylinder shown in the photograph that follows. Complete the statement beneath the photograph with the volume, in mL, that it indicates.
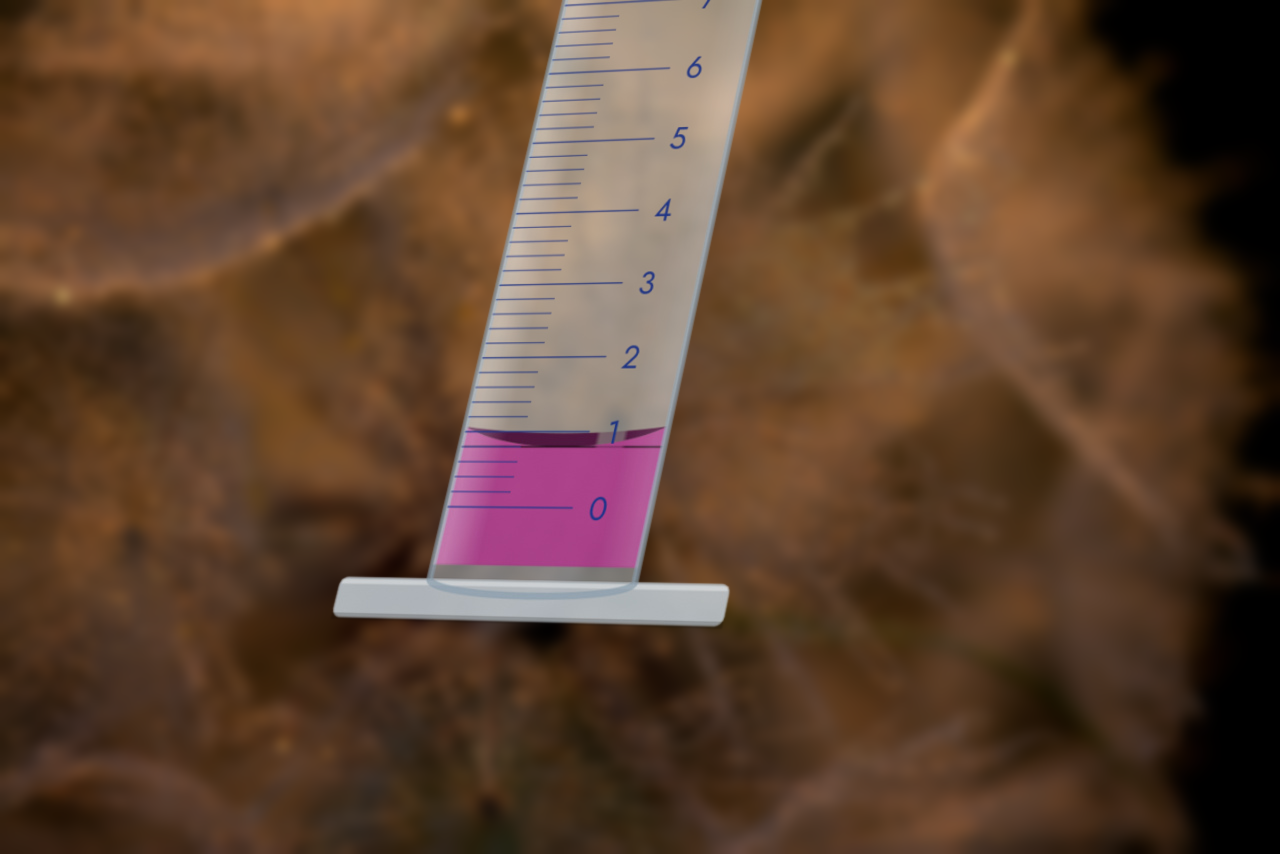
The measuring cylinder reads 0.8 mL
